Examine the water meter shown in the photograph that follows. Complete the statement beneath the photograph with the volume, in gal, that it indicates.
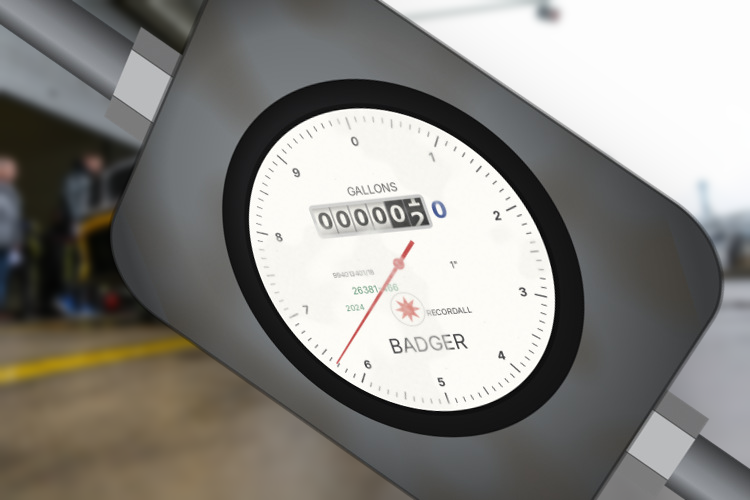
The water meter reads 16.3 gal
